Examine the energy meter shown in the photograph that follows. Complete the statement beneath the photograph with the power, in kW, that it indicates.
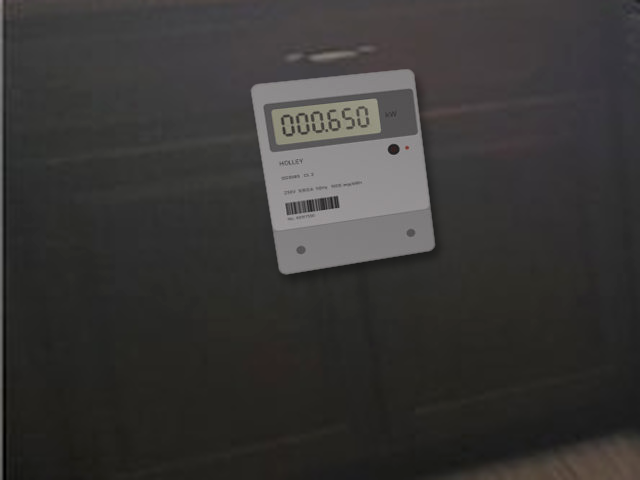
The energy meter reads 0.650 kW
